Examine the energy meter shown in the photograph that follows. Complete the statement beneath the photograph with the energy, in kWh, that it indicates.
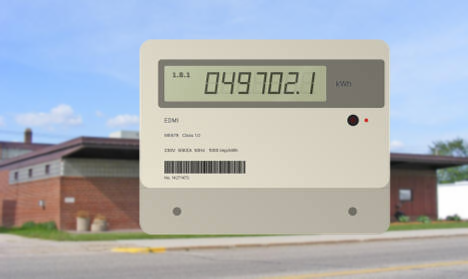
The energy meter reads 49702.1 kWh
